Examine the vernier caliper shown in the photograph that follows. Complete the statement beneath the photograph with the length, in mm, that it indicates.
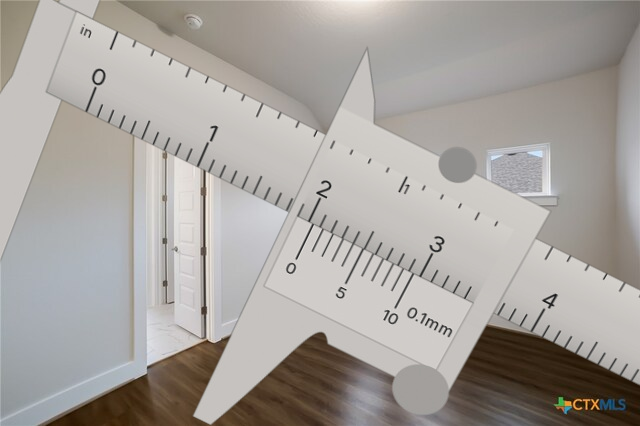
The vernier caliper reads 20.4 mm
